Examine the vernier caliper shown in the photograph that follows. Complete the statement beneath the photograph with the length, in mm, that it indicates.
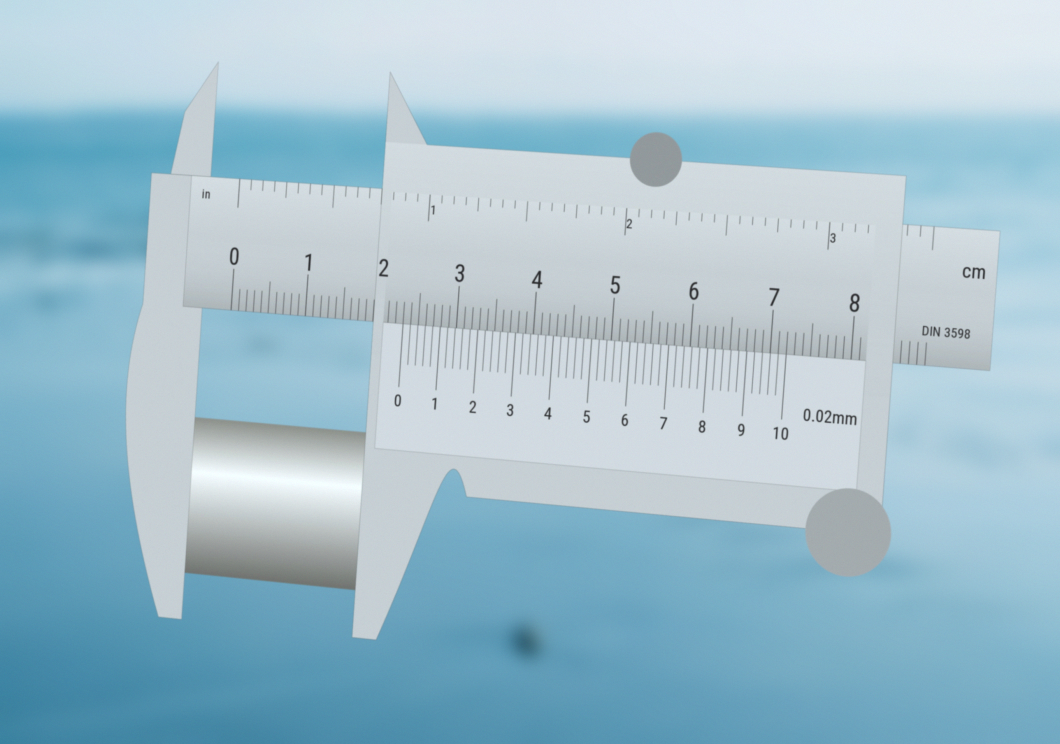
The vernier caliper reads 23.0 mm
